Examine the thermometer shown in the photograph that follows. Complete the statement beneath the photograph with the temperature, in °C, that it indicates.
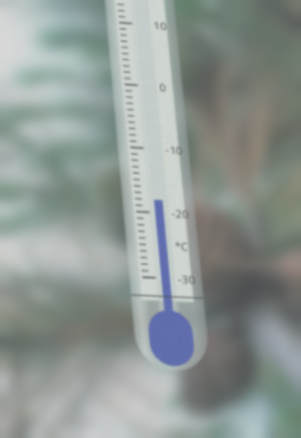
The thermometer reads -18 °C
